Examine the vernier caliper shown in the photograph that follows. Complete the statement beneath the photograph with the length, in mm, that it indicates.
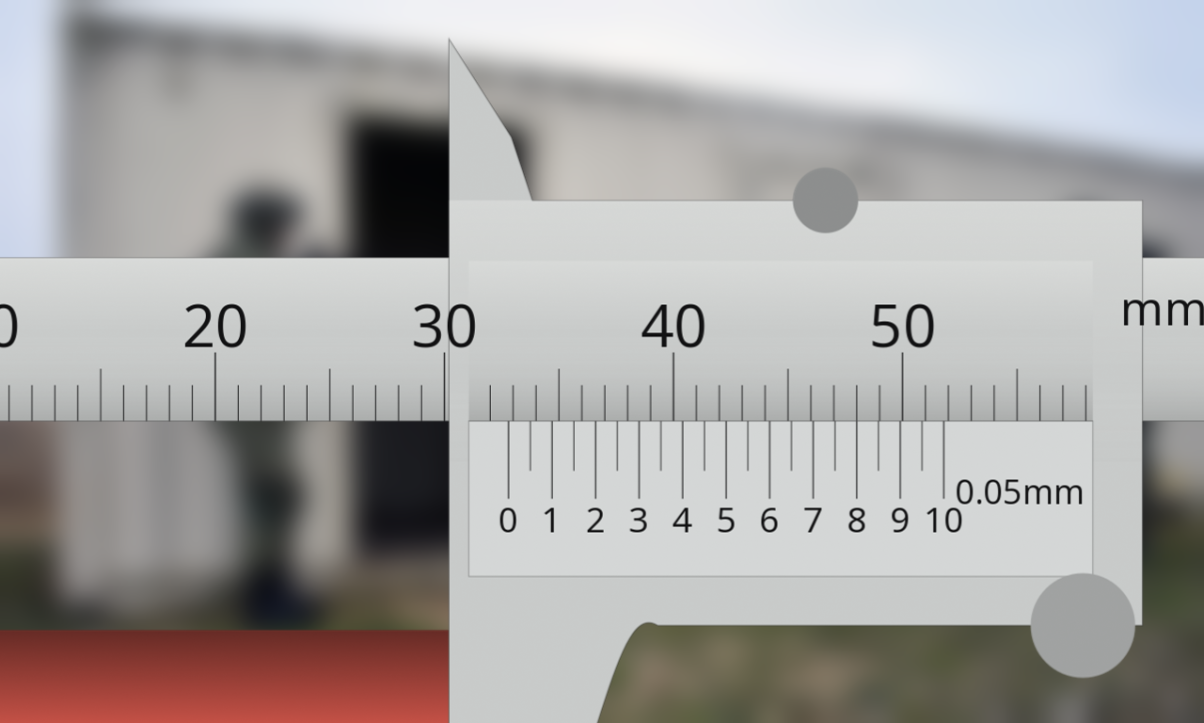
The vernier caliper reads 32.80 mm
